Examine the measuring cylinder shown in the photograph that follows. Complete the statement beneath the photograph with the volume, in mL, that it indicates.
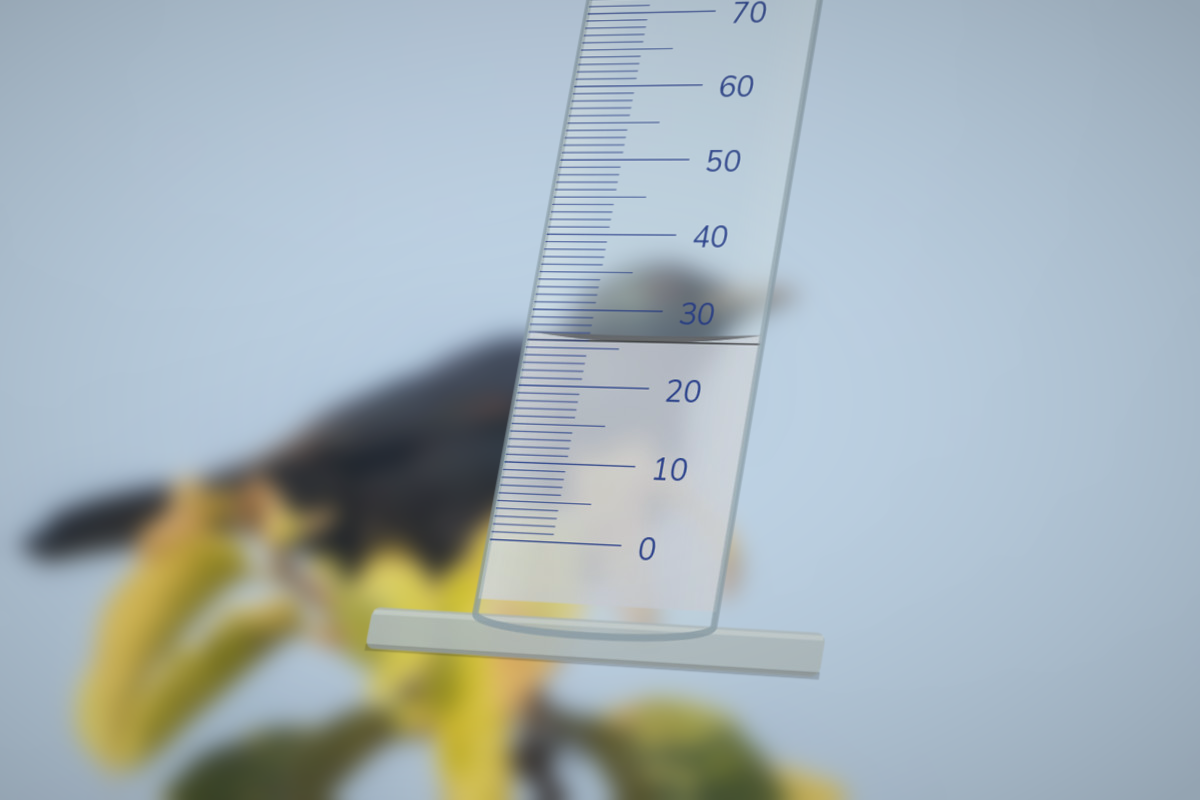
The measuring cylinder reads 26 mL
